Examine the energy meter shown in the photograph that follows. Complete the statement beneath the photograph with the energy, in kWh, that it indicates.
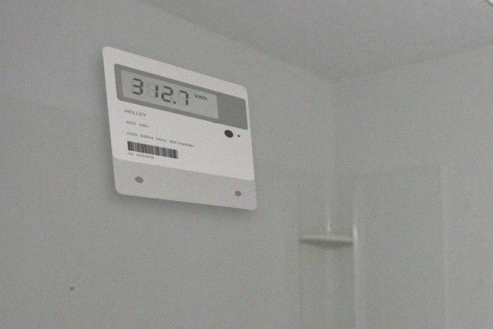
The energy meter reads 312.7 kWh
